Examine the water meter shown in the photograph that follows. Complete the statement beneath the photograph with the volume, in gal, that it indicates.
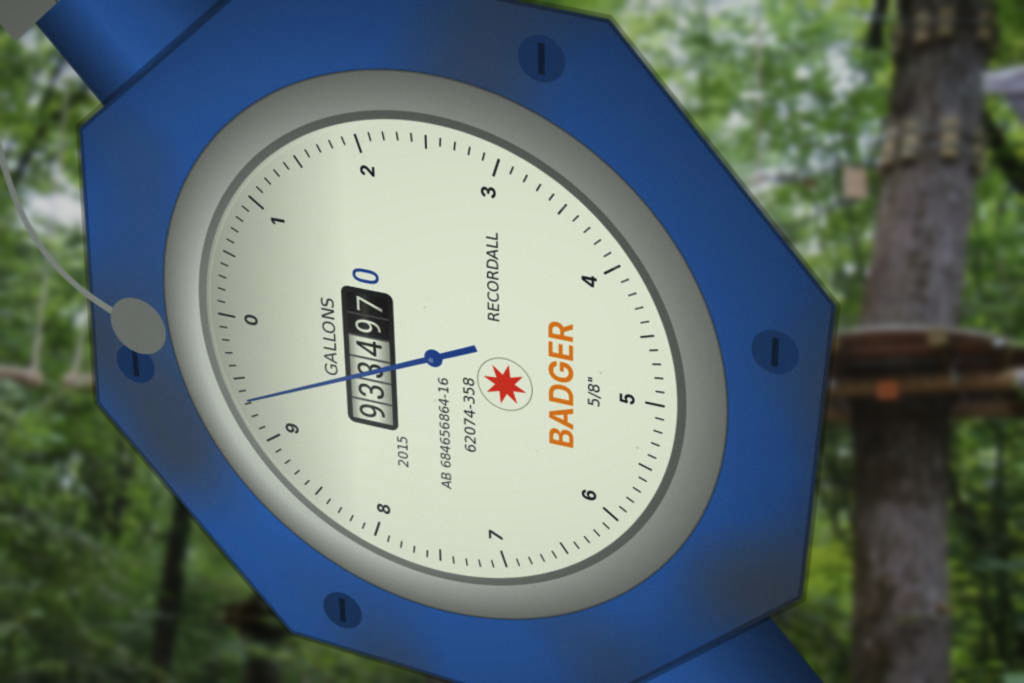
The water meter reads 9334969.3 gal
